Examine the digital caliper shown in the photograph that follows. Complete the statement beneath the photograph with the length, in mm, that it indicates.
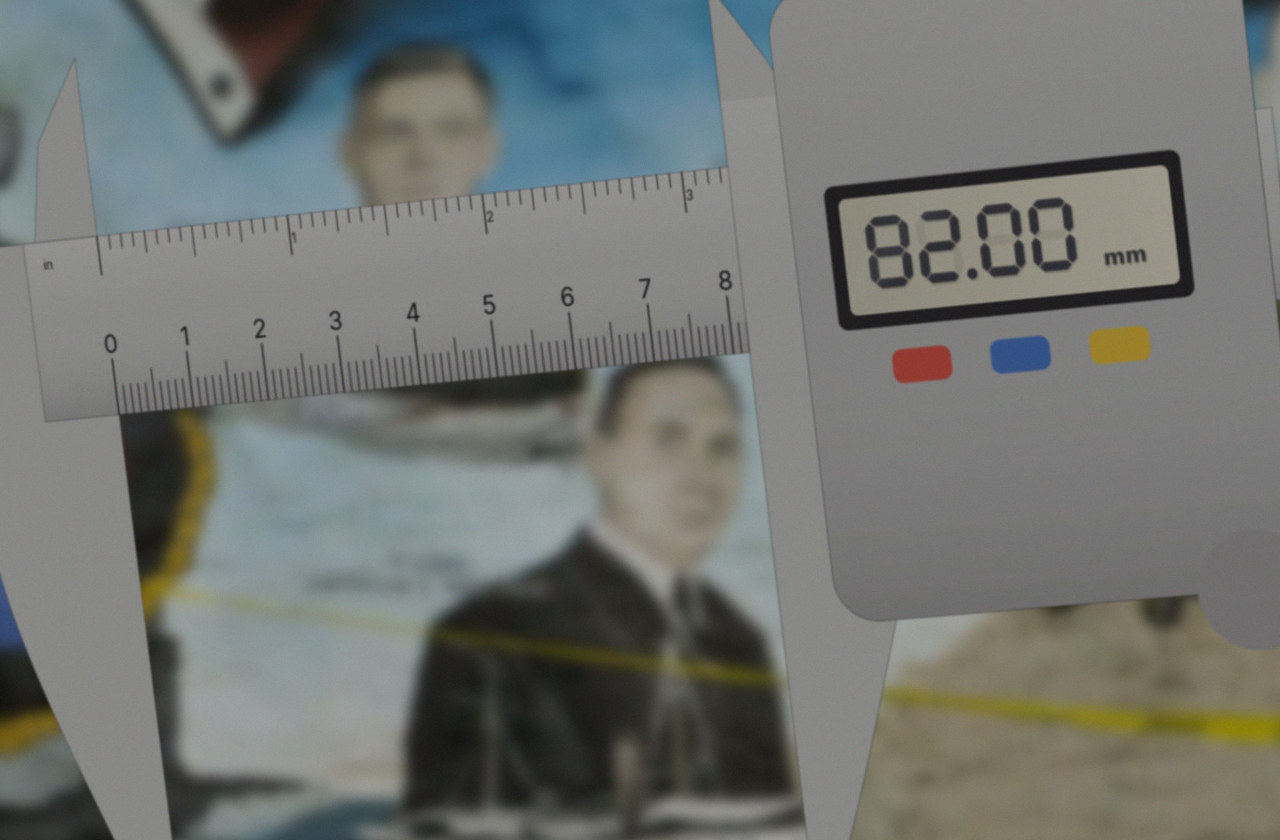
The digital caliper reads 82.00 mm
